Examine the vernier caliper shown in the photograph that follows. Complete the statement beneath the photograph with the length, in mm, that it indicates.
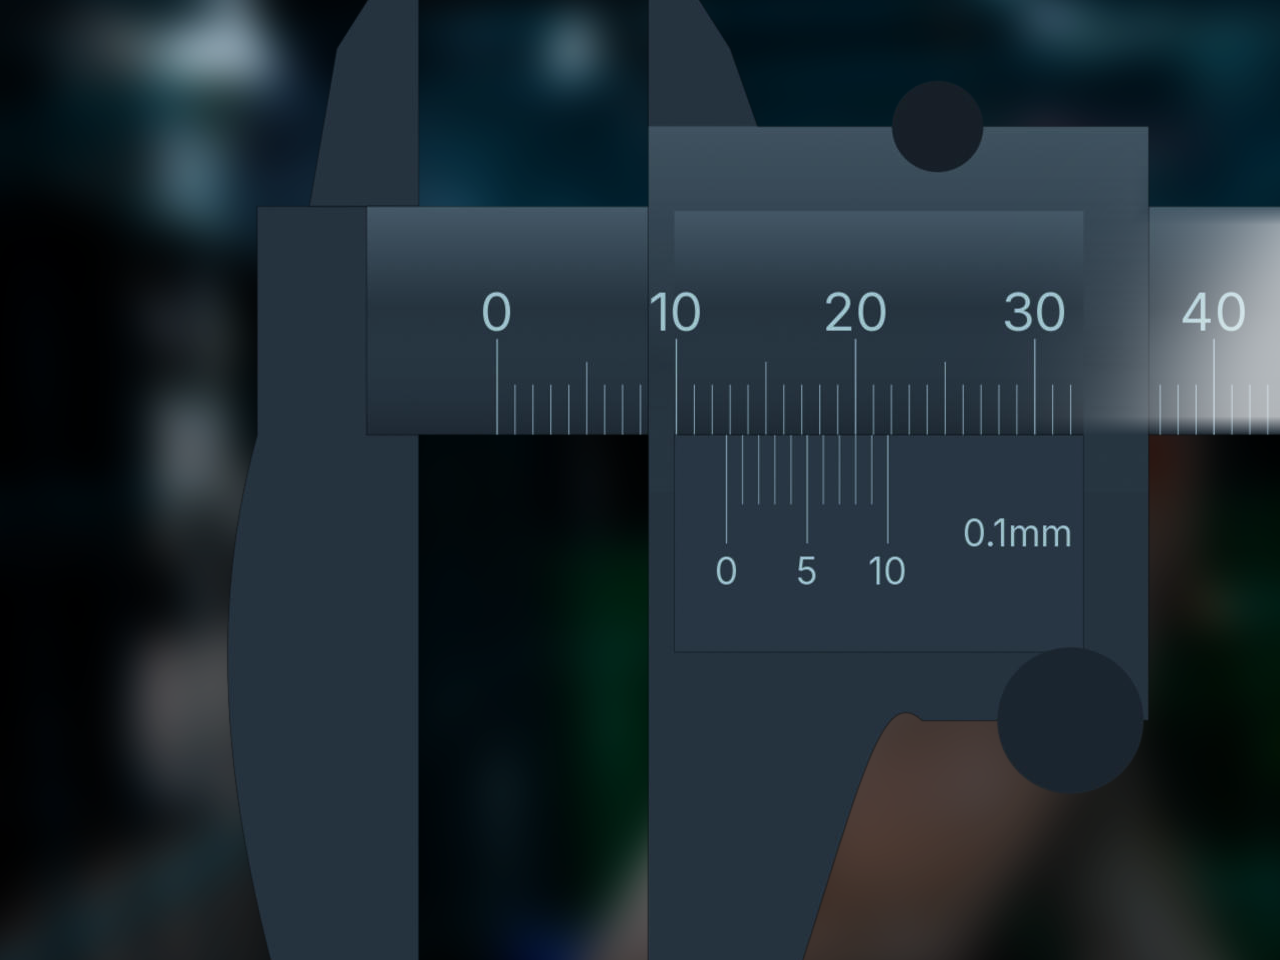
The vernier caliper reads 12.8 mm
